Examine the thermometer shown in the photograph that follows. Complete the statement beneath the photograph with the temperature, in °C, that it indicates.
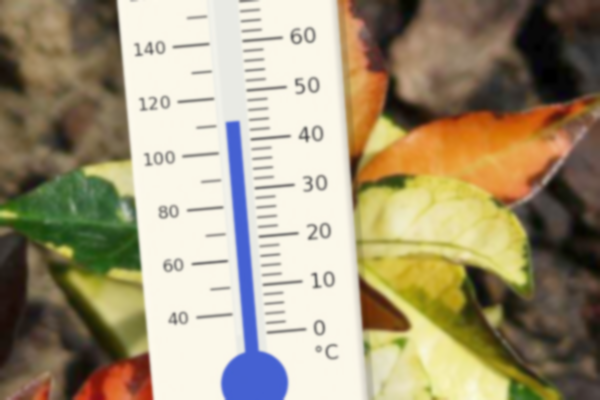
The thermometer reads 44 °C
